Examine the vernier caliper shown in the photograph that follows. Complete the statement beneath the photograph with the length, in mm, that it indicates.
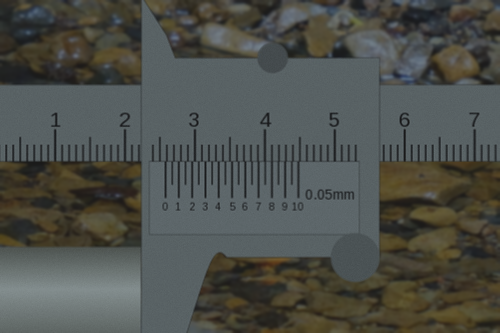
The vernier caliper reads 25.8 mm
